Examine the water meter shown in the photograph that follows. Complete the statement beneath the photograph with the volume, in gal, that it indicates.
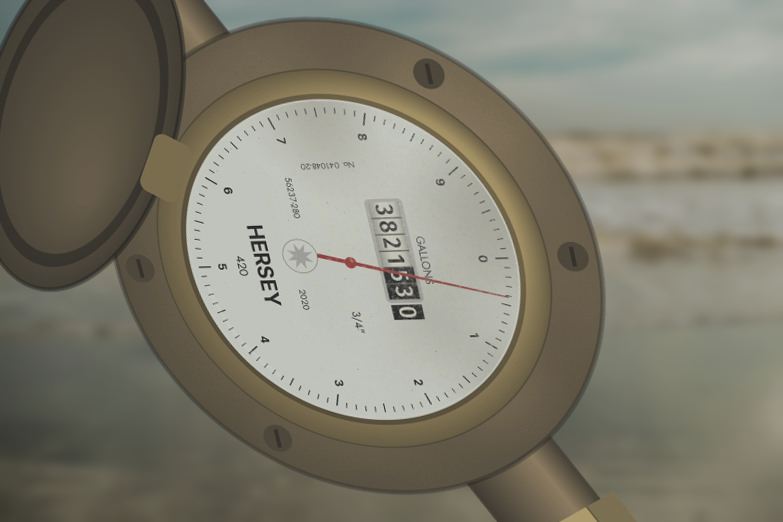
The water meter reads 3821530.4 gal
